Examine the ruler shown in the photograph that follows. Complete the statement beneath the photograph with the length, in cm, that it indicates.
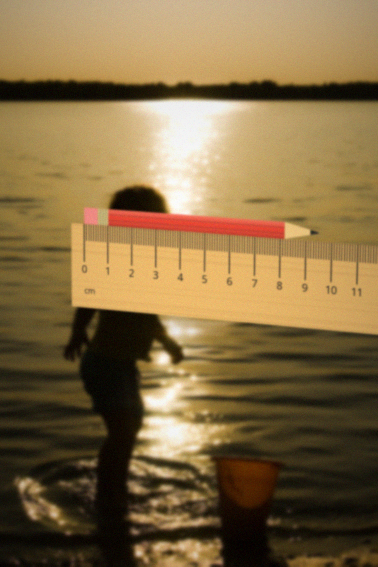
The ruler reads 9.5 cm
